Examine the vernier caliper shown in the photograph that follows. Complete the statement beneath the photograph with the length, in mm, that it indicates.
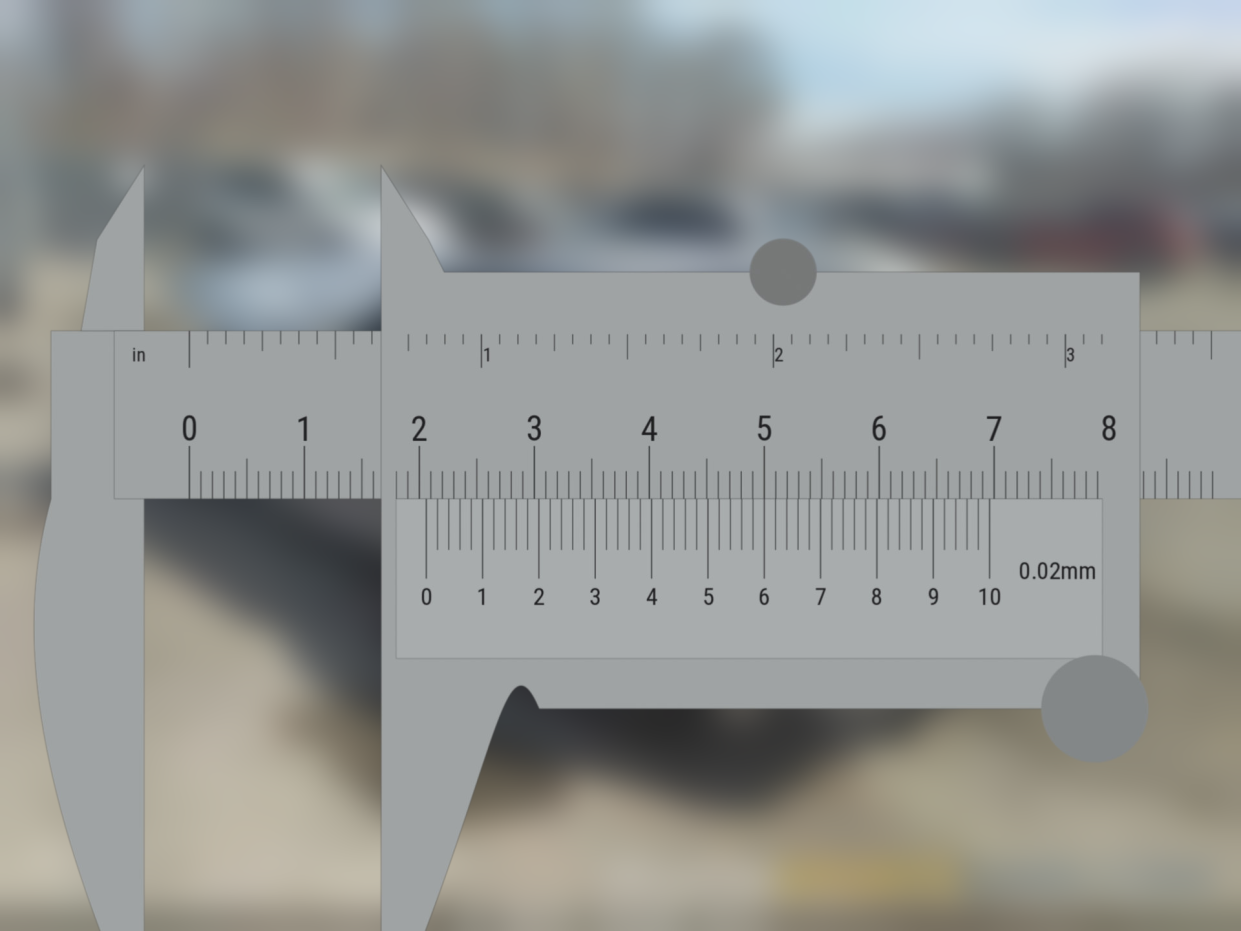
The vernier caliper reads 20.6 mm
